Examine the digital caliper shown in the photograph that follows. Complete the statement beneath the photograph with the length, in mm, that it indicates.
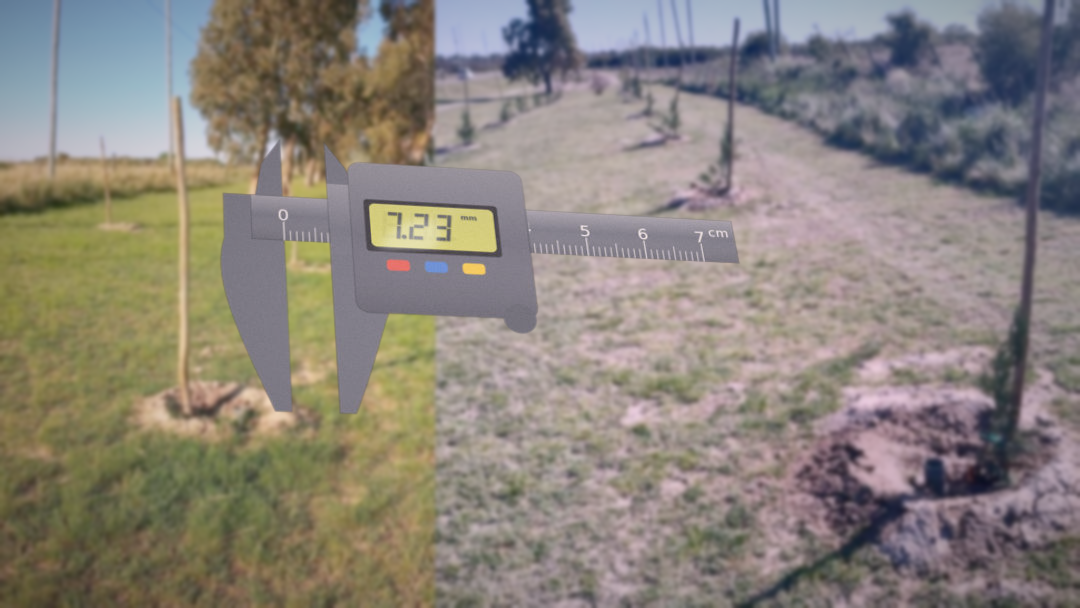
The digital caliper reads 7.23 mm
